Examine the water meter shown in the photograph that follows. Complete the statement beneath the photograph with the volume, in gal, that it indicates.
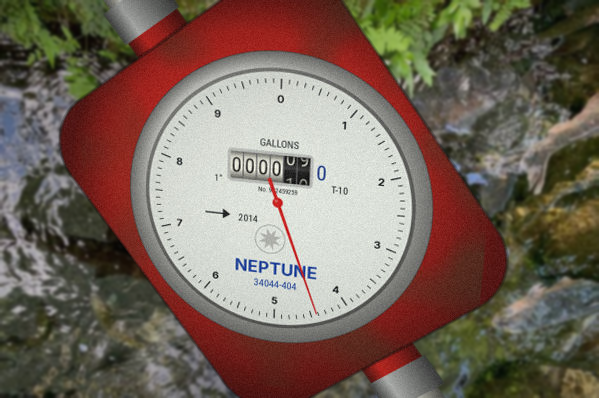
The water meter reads 94.4 gal
